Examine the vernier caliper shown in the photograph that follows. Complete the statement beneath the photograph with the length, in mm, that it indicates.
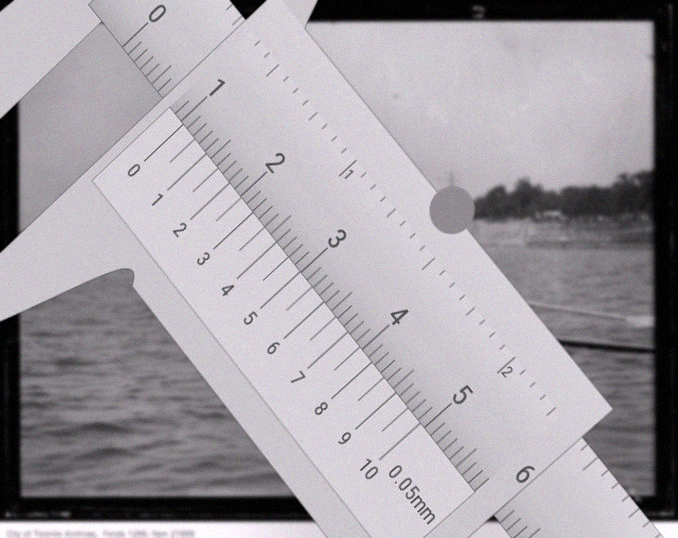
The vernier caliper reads 10.4 mm
